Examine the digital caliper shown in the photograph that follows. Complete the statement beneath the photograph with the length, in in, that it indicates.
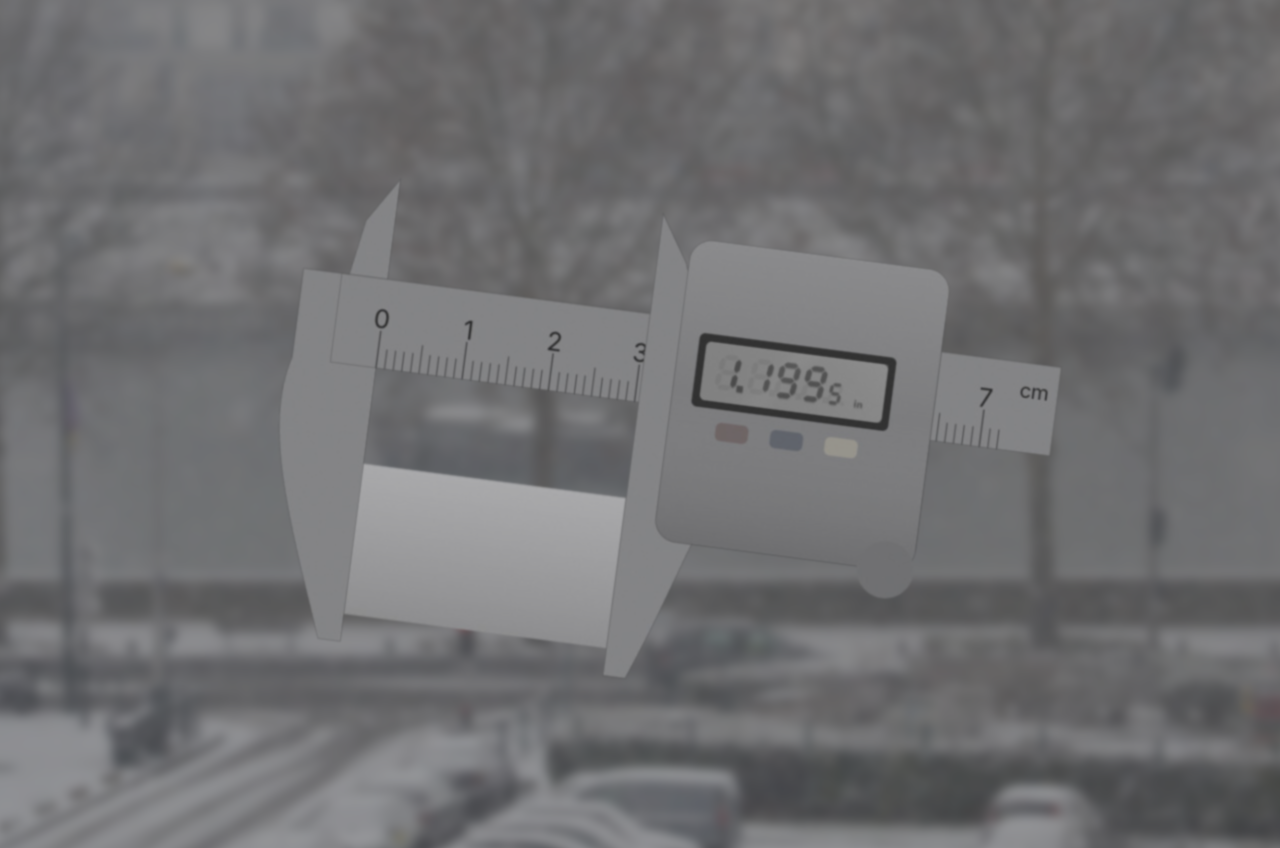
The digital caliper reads 1.1995 in
